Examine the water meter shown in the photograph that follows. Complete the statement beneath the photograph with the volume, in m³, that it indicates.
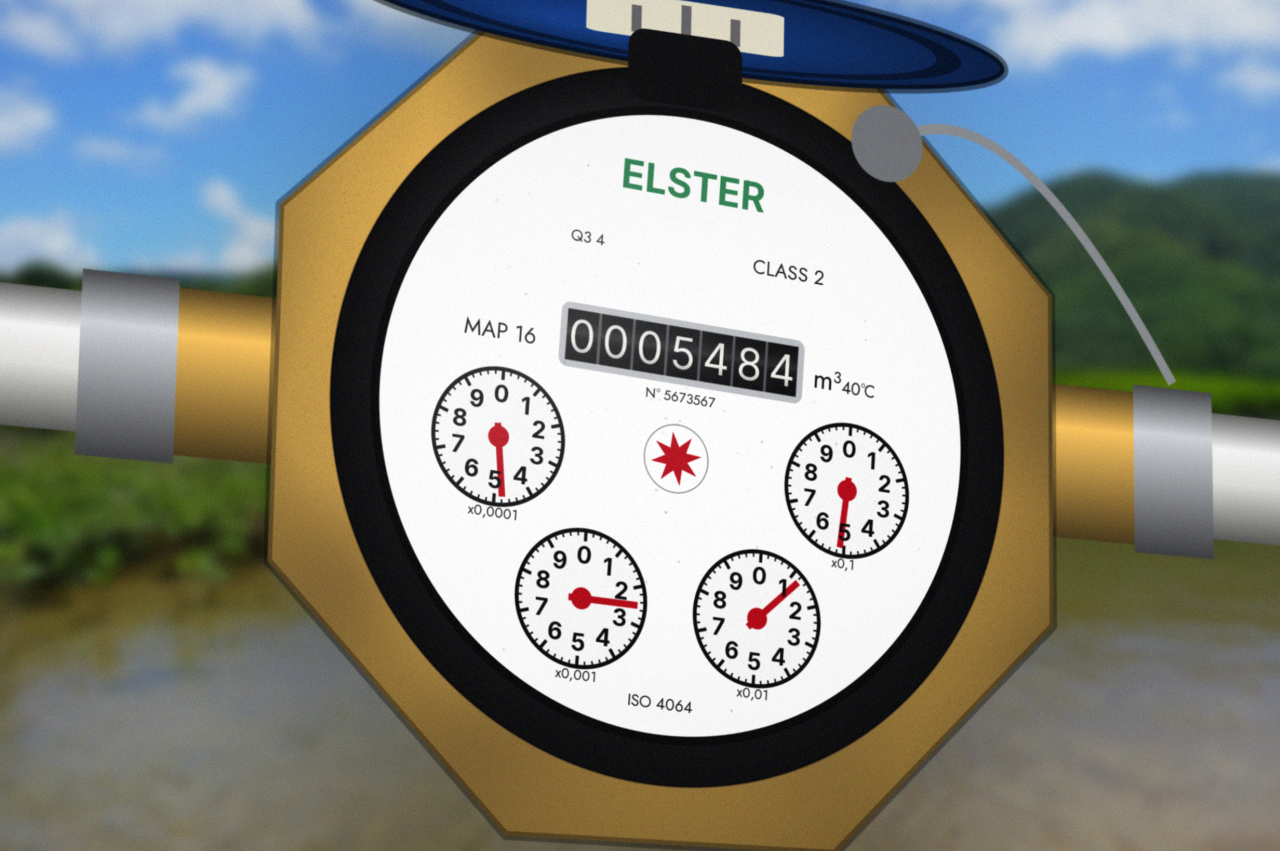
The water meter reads 5484.5124 m³
